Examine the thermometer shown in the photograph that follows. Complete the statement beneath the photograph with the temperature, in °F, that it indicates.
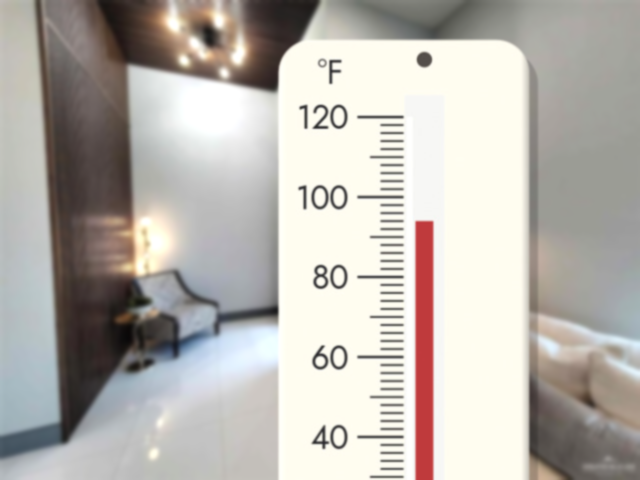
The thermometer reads 94 °F
